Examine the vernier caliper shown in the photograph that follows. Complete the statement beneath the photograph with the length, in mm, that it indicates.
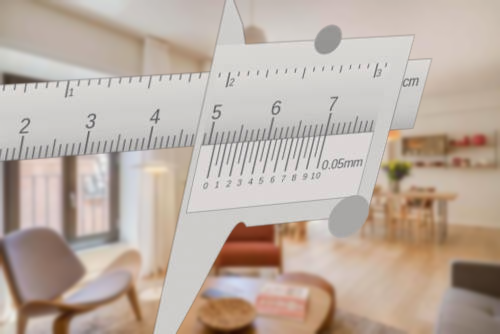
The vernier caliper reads 51.0 mm
